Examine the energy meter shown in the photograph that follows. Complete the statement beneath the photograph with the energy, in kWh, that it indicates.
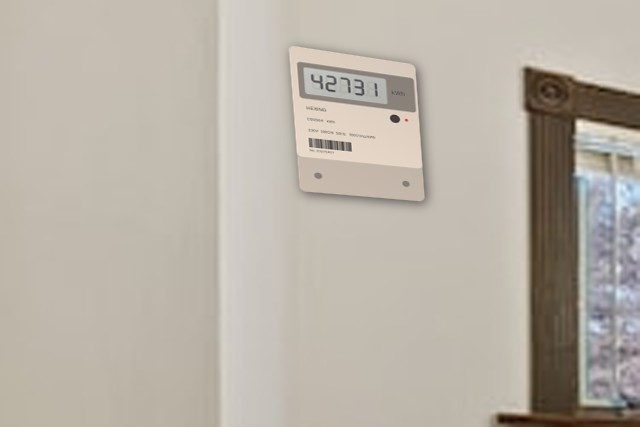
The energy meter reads 42731 kWh
